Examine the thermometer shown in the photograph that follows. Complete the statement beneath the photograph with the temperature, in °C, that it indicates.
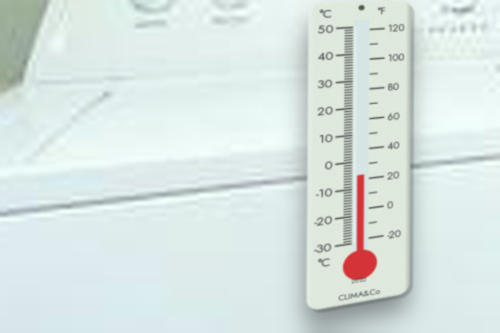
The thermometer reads -5 °C
